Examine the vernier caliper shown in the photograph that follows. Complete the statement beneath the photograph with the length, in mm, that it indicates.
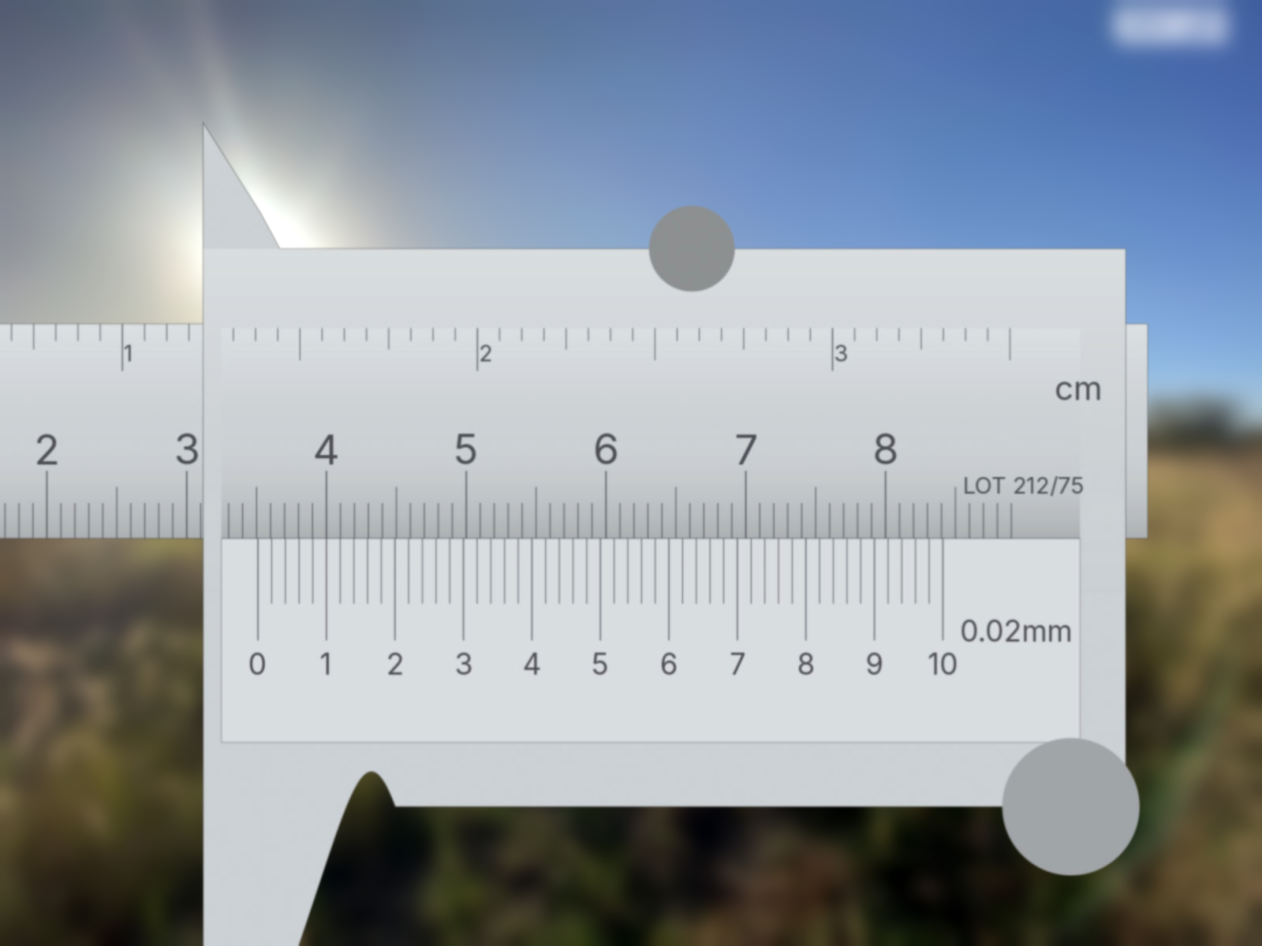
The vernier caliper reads 35.1 mm
